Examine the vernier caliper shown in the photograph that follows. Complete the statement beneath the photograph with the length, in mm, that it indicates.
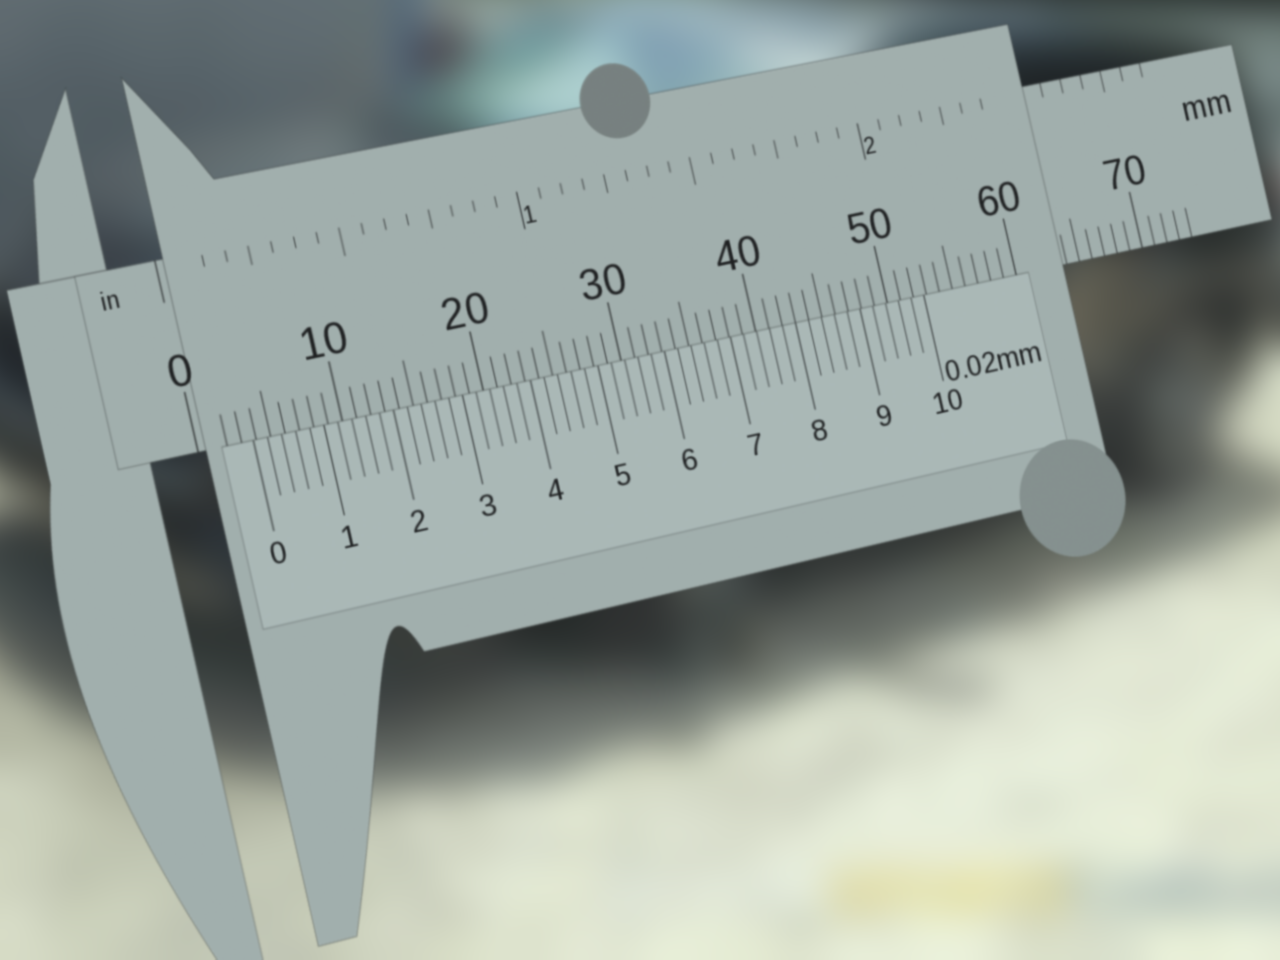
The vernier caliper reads 3.8 mm
